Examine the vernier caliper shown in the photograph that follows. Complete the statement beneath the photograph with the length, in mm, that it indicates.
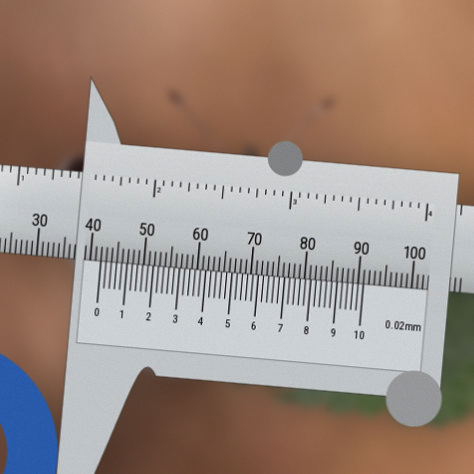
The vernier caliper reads 42.0 mm
